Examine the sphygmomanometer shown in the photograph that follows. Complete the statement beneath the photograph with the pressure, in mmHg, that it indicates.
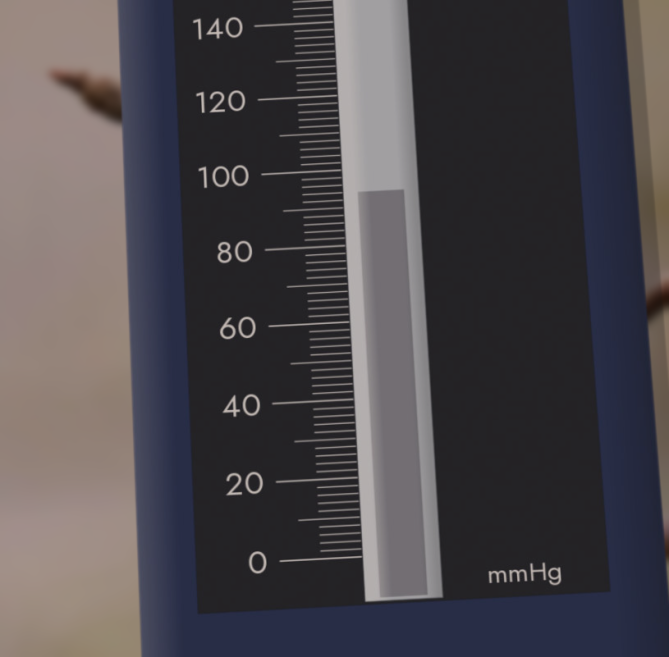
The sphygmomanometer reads 94 mmHg
